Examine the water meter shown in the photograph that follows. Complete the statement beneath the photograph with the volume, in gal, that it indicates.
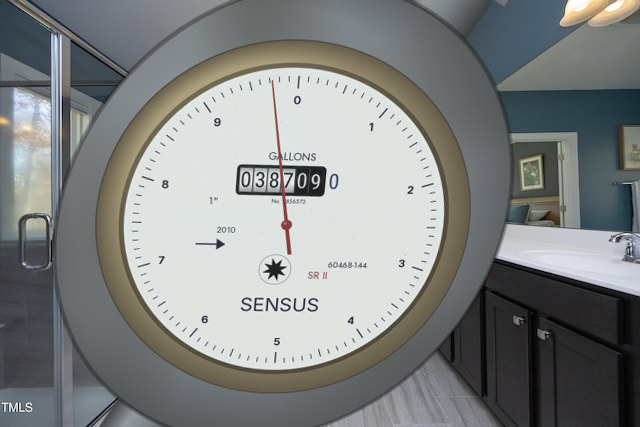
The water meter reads 387089.7 gal
